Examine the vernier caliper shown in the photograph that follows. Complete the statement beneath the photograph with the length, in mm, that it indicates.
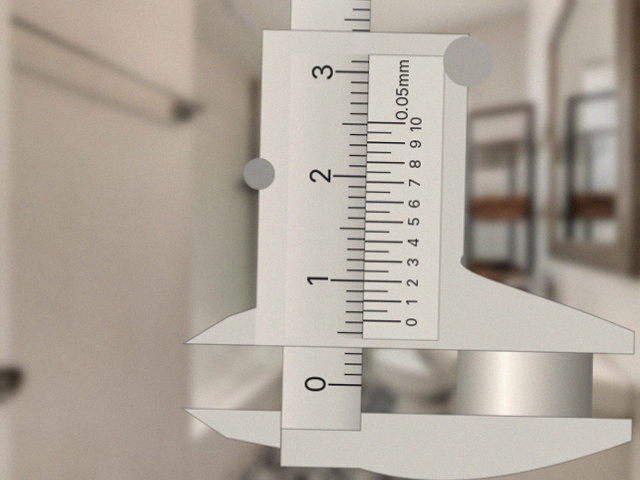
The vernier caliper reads 6.2 mm
